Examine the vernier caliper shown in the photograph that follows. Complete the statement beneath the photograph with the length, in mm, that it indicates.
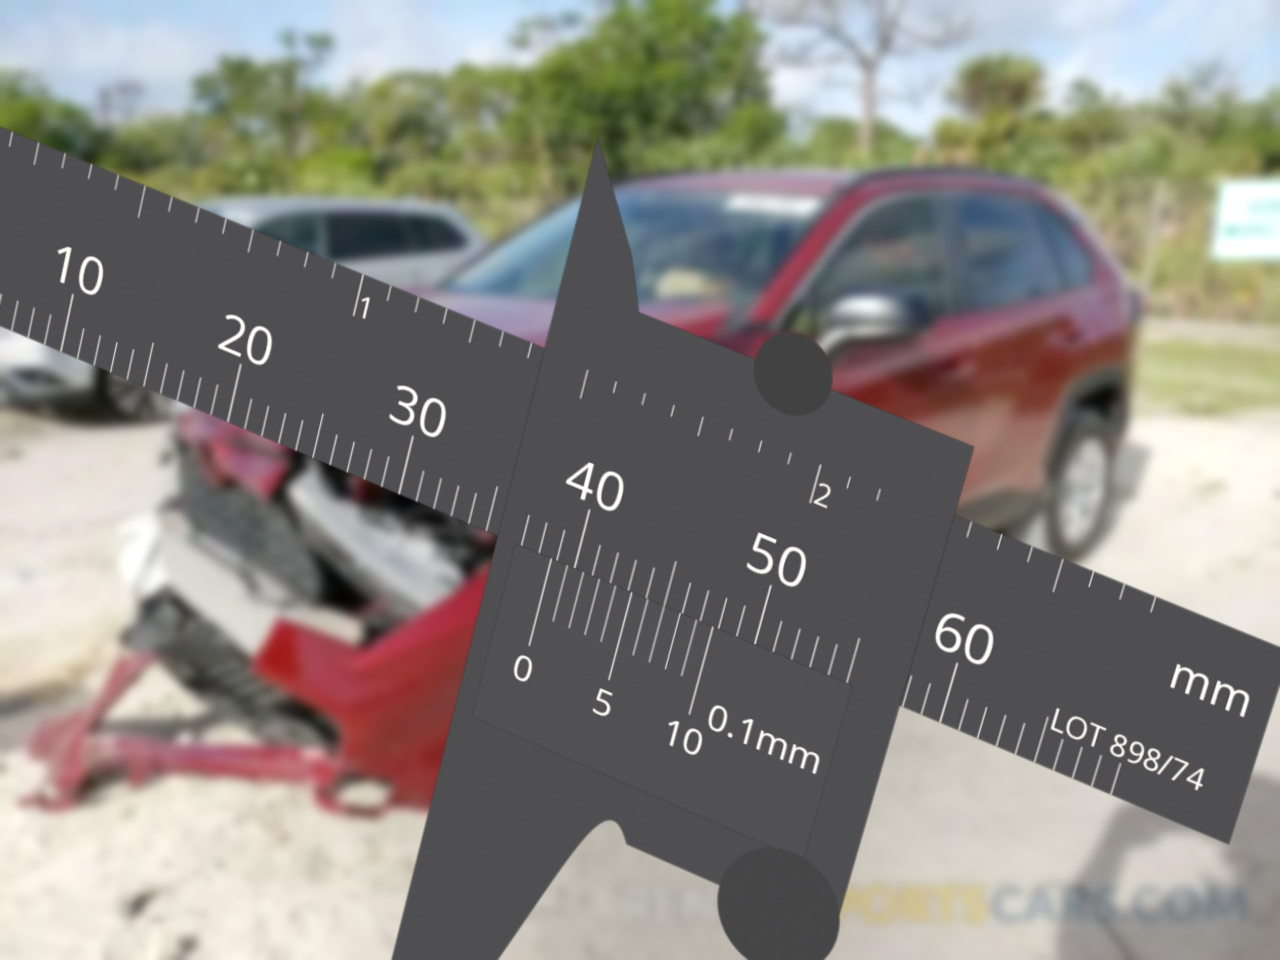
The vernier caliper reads 38.7 mm
